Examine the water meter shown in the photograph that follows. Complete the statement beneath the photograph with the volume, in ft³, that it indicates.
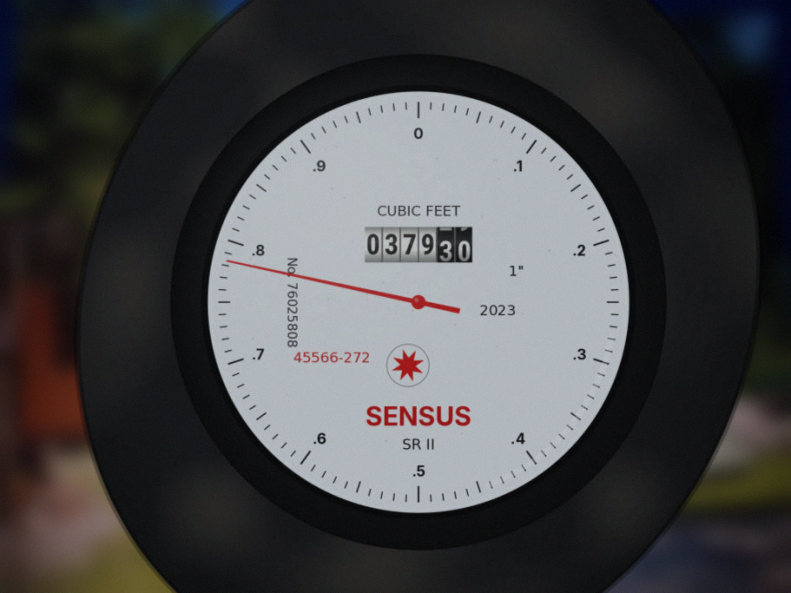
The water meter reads 37929.78 ft³
